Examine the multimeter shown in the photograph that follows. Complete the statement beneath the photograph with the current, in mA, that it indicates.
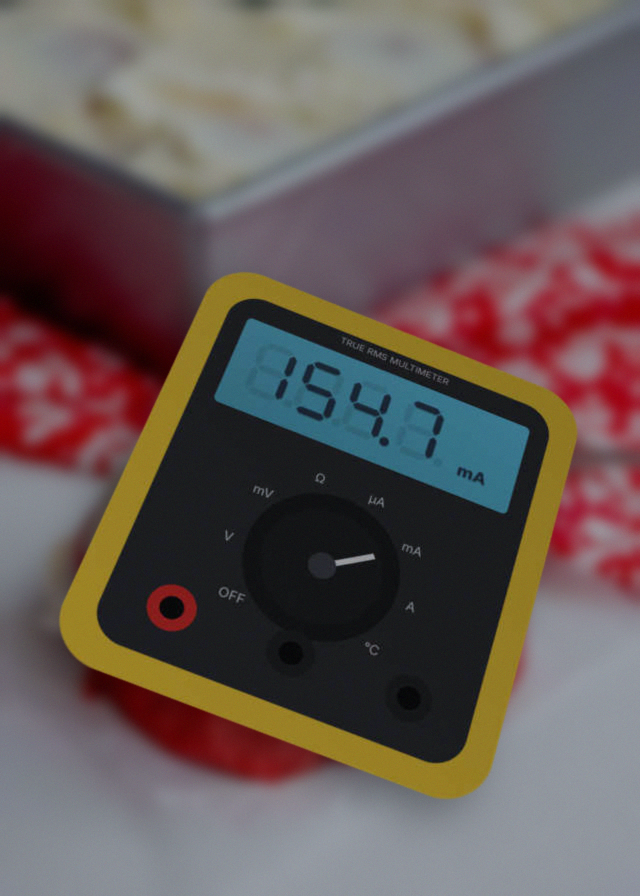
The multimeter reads 154.7 mA
